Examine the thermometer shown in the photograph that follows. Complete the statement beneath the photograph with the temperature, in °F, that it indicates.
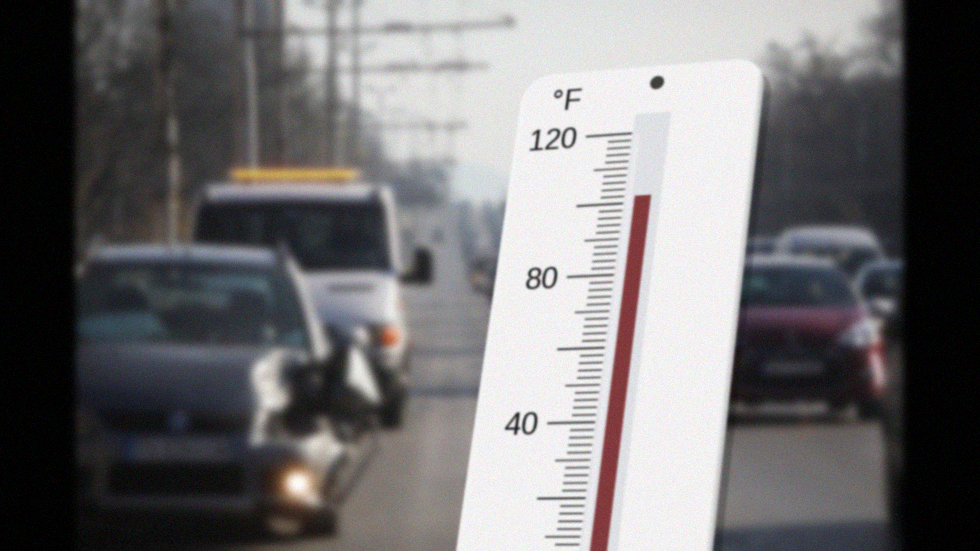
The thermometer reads 102 °F
